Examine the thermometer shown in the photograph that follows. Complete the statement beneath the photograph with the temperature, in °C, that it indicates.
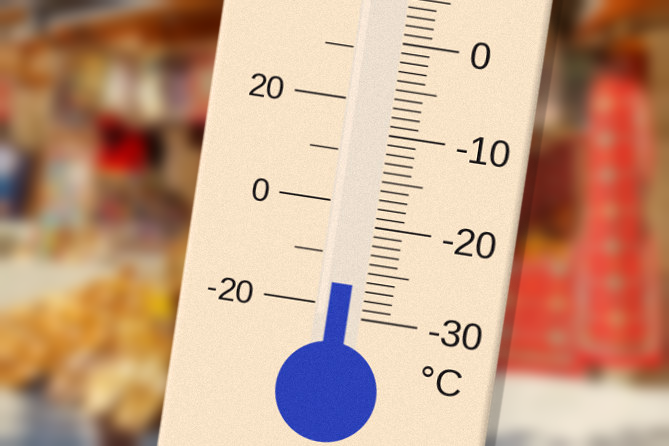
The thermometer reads -26.5 °C
